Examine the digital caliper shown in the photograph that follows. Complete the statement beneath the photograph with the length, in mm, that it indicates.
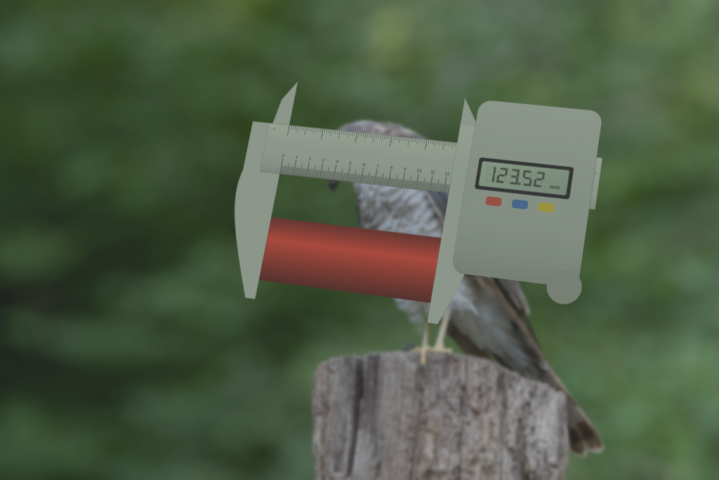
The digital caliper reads 123.52 mm
